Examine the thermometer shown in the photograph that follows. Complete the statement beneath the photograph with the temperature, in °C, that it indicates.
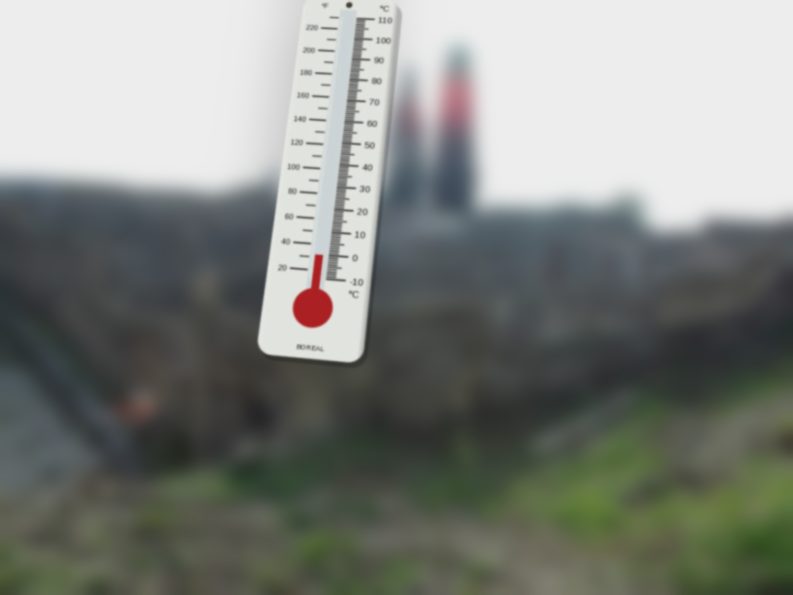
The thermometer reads 0 °C
